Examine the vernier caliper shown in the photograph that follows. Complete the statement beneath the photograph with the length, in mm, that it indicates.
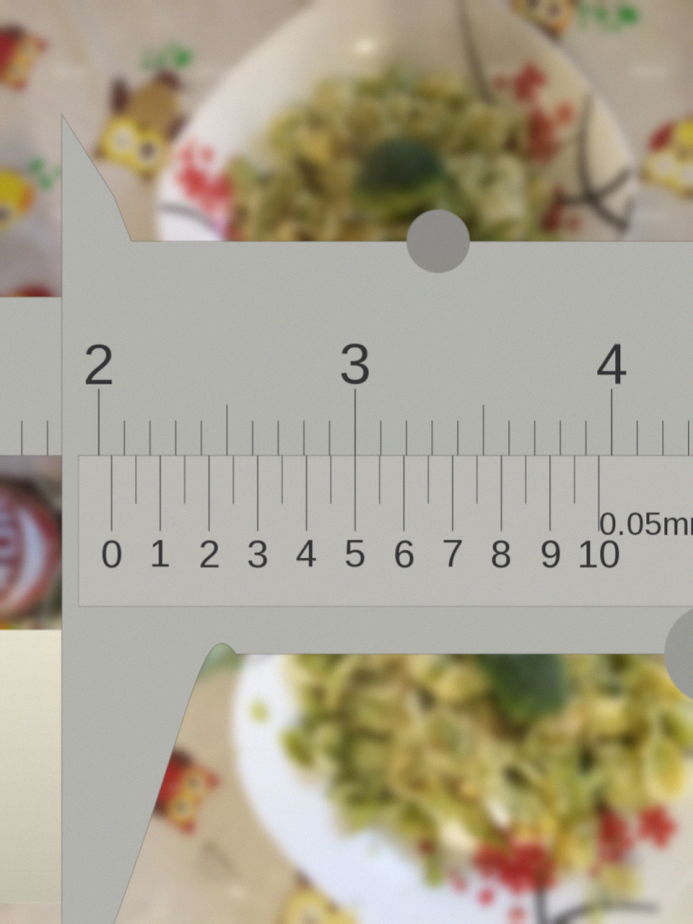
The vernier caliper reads 20.50 mm
